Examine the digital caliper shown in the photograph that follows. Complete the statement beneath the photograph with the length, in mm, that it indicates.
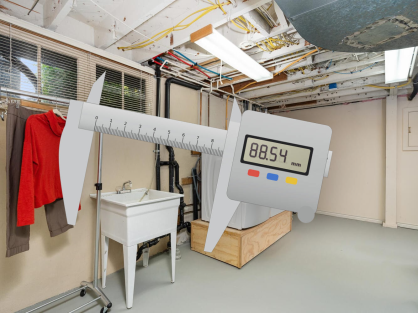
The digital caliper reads 88.54 mm
